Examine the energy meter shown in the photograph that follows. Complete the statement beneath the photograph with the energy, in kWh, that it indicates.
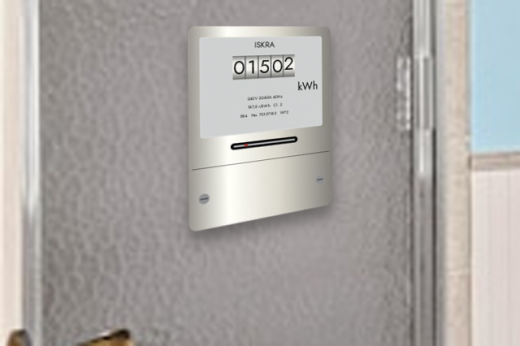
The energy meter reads 1502 kWh
